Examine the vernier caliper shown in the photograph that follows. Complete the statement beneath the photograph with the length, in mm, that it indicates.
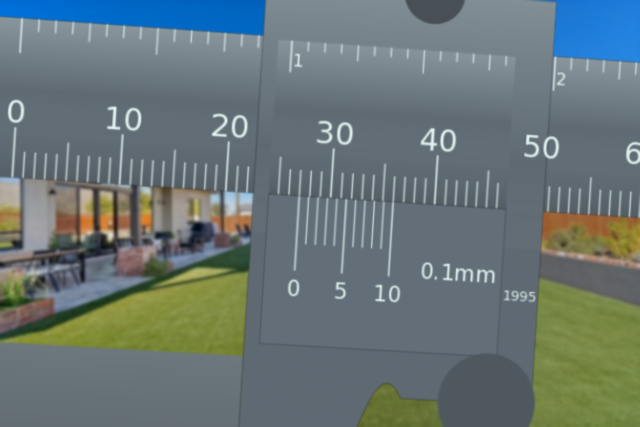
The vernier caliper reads 27.0 mm
